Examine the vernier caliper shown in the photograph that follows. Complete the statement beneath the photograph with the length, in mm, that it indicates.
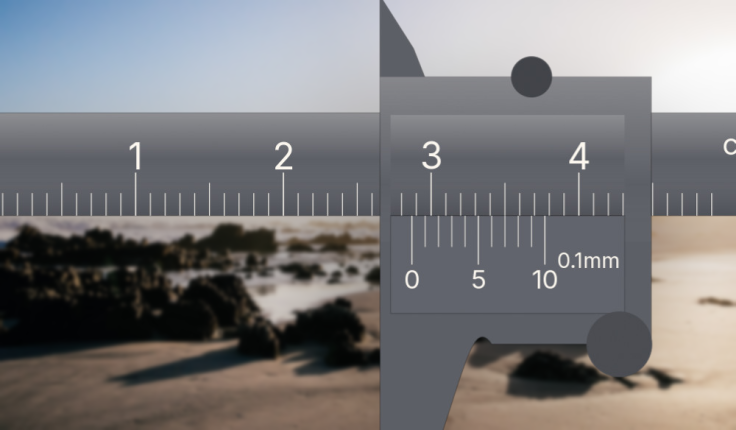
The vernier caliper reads 28.7 mm
